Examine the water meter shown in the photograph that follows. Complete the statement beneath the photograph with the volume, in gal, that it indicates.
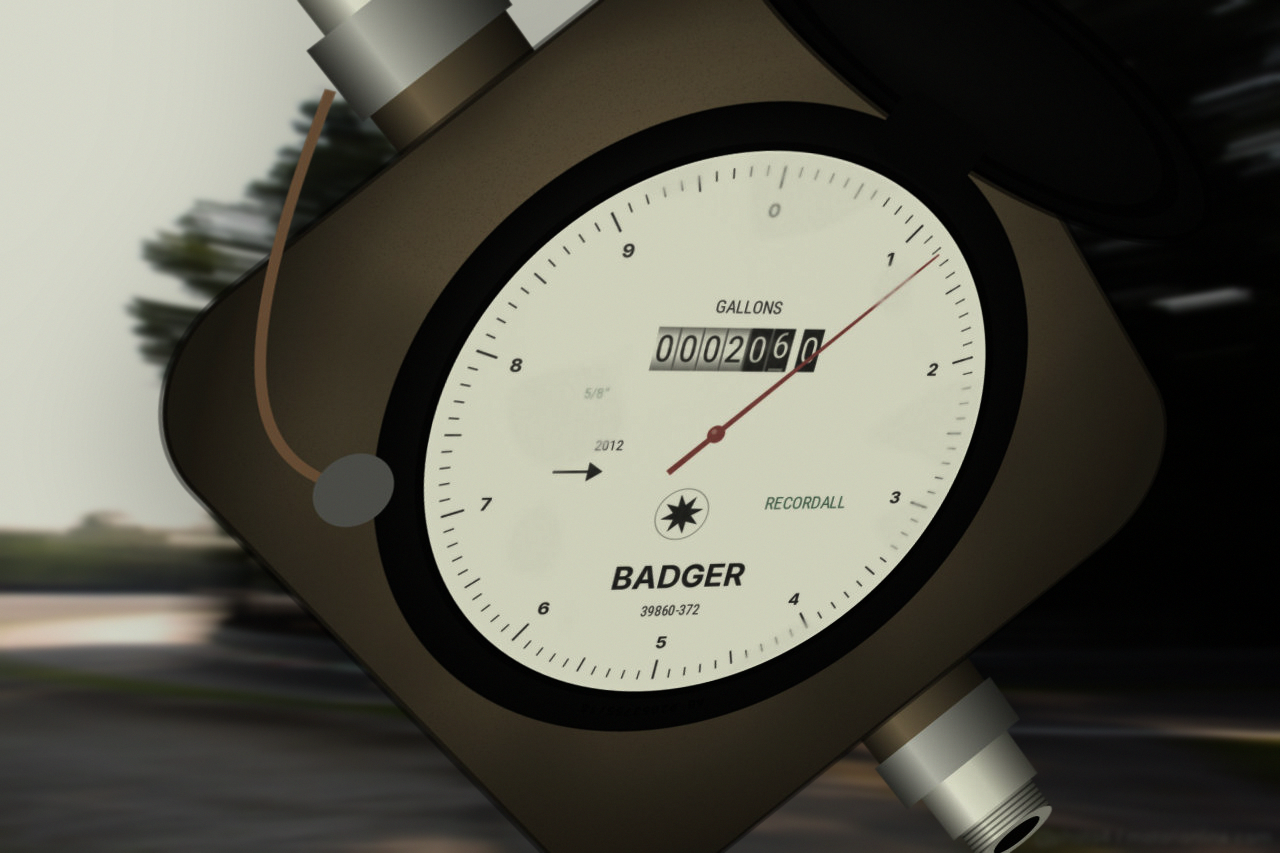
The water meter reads 2061.2 gal
